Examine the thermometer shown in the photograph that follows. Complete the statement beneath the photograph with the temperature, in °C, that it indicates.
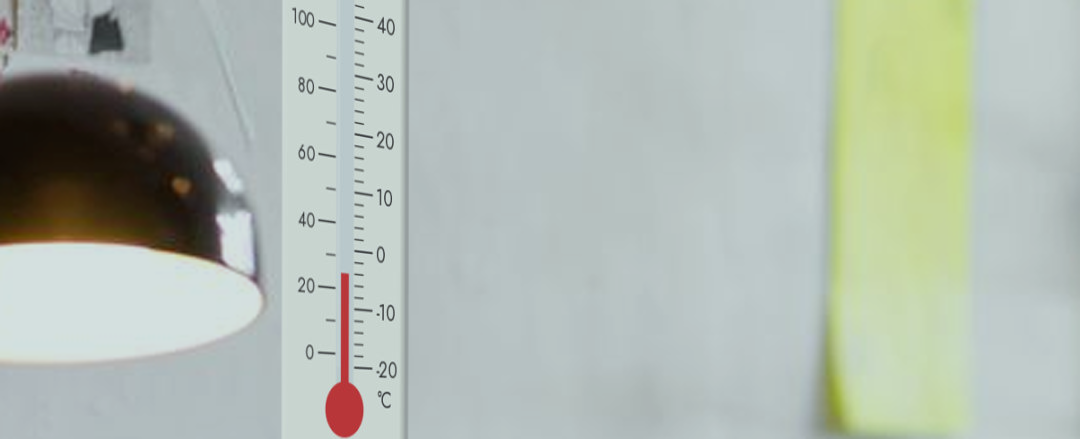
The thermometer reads -4 °C
